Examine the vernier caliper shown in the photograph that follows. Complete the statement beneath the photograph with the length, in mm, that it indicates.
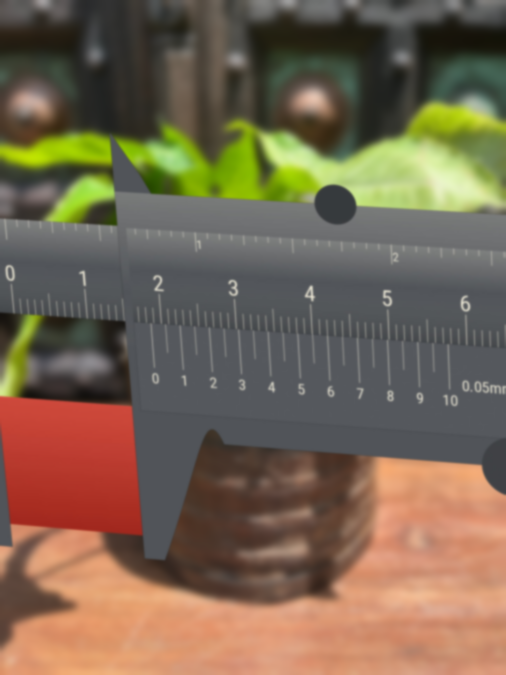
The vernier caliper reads 18.6 mm
